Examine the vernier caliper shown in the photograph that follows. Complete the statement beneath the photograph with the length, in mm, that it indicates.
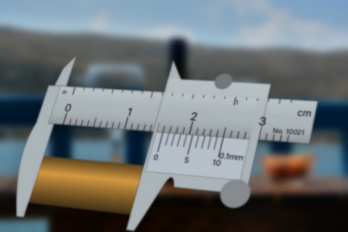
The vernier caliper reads 16.0 mm
